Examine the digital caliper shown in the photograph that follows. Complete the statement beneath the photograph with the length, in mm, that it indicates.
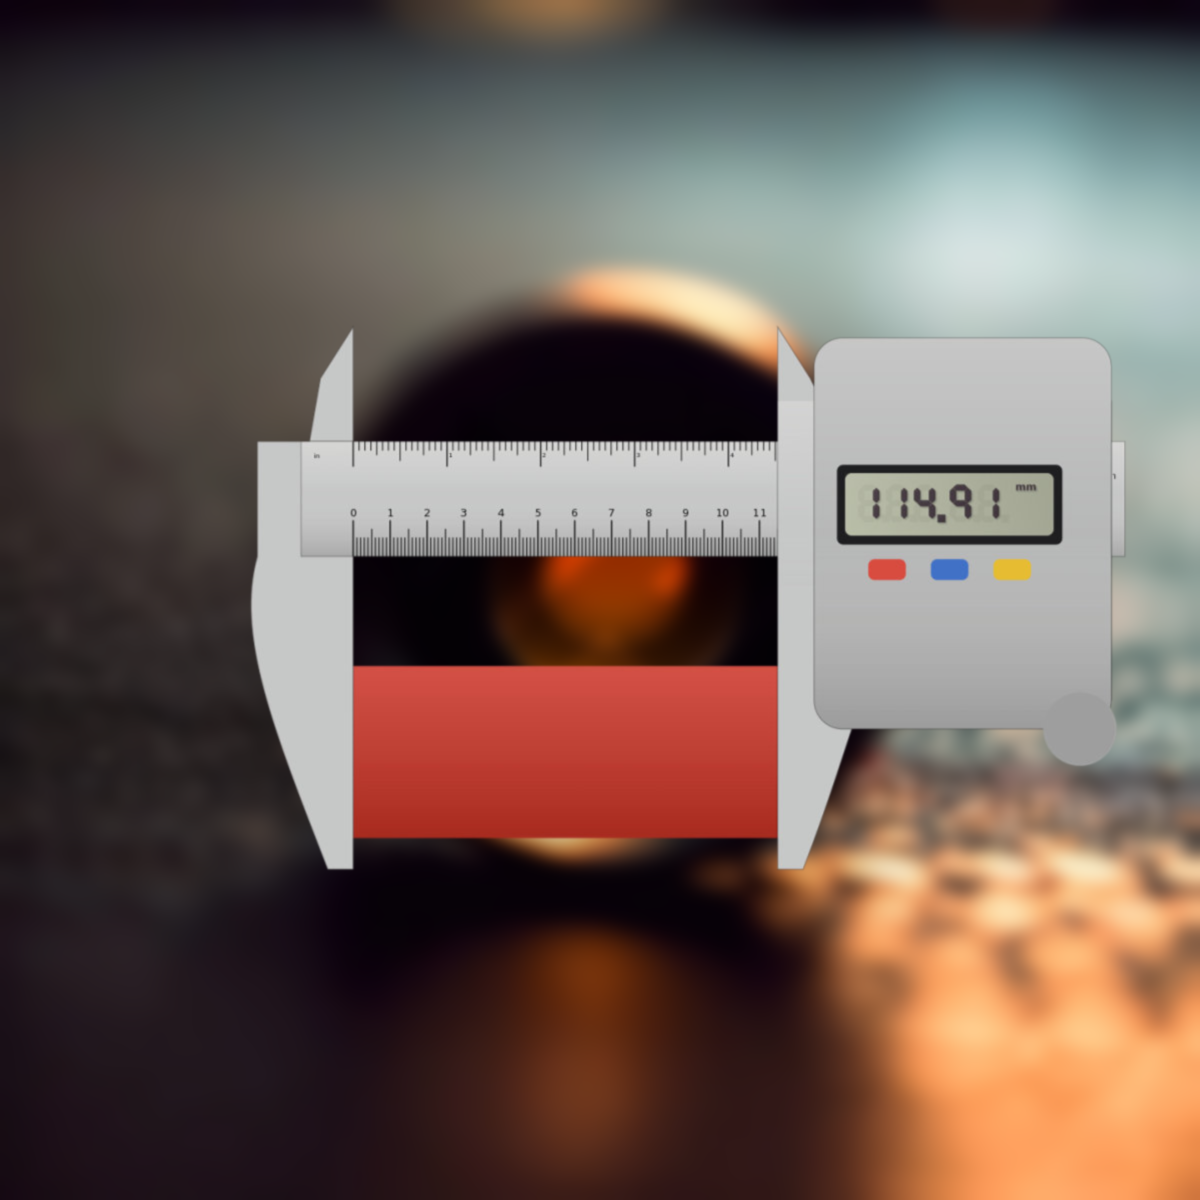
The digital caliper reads 114.91 mm
